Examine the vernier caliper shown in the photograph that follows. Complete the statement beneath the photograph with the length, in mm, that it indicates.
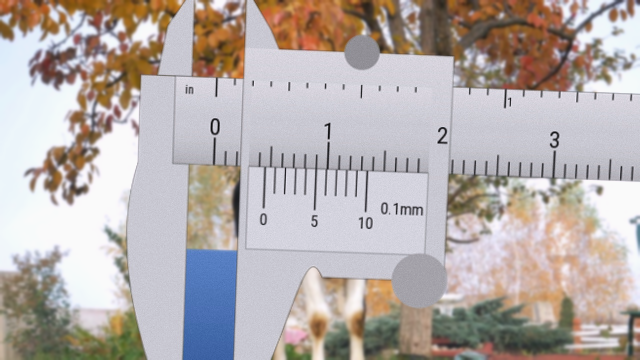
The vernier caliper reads 4.5 mm
